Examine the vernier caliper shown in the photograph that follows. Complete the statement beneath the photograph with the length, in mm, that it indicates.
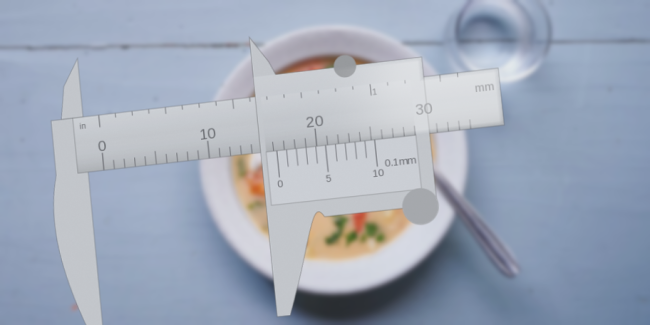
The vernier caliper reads 16.3 mm
